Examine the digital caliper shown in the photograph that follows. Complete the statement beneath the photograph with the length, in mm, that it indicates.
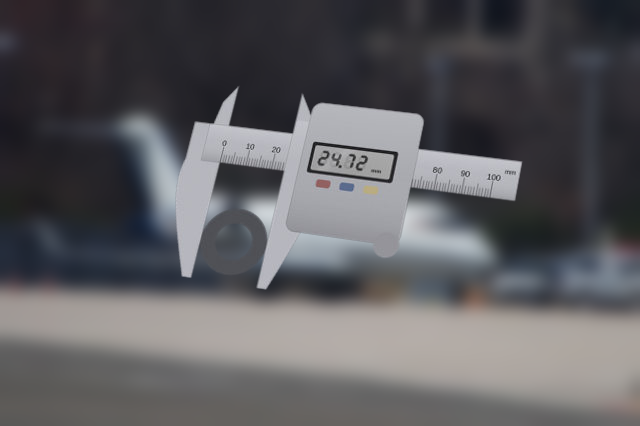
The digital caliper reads 24.72 mm
